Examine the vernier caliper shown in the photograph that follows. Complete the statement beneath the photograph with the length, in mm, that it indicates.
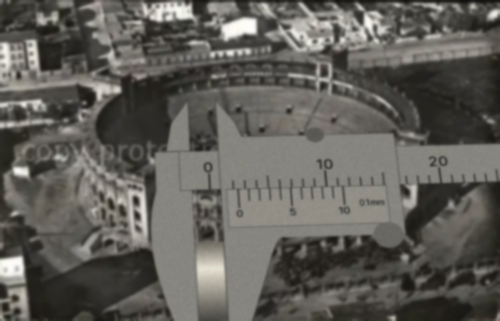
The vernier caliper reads 2.4 mm
